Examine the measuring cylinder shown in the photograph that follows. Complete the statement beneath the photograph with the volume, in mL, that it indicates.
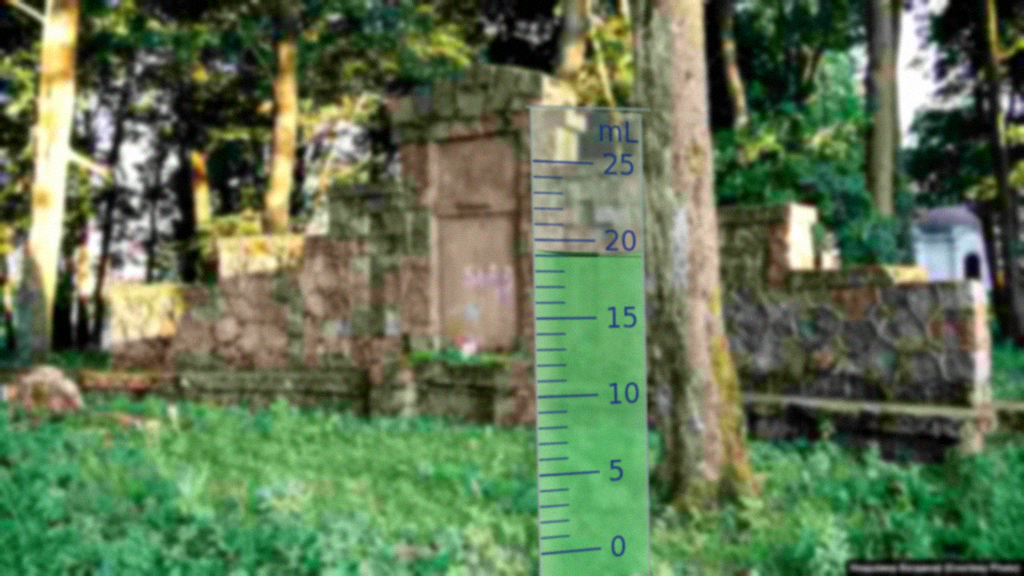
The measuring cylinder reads 19 mL
